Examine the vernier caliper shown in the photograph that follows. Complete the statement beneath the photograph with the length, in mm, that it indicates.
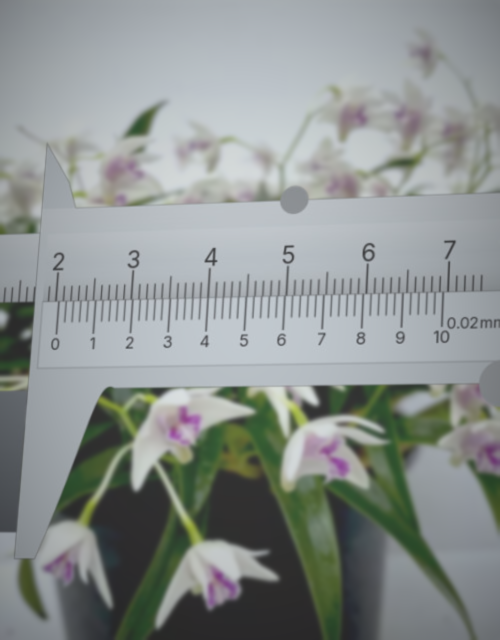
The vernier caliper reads 20.4 mm
